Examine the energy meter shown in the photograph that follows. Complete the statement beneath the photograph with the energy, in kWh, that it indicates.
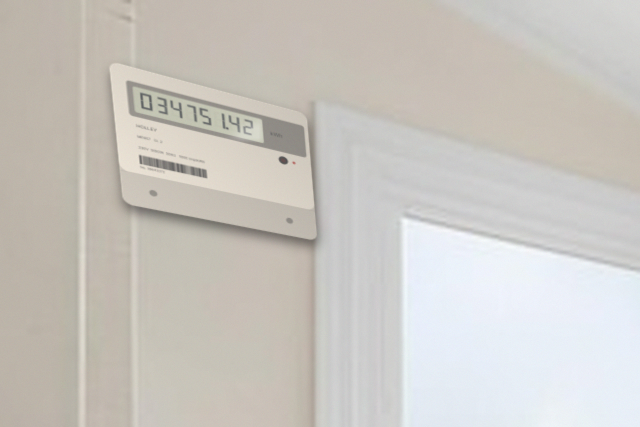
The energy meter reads 34751.42 kWh
